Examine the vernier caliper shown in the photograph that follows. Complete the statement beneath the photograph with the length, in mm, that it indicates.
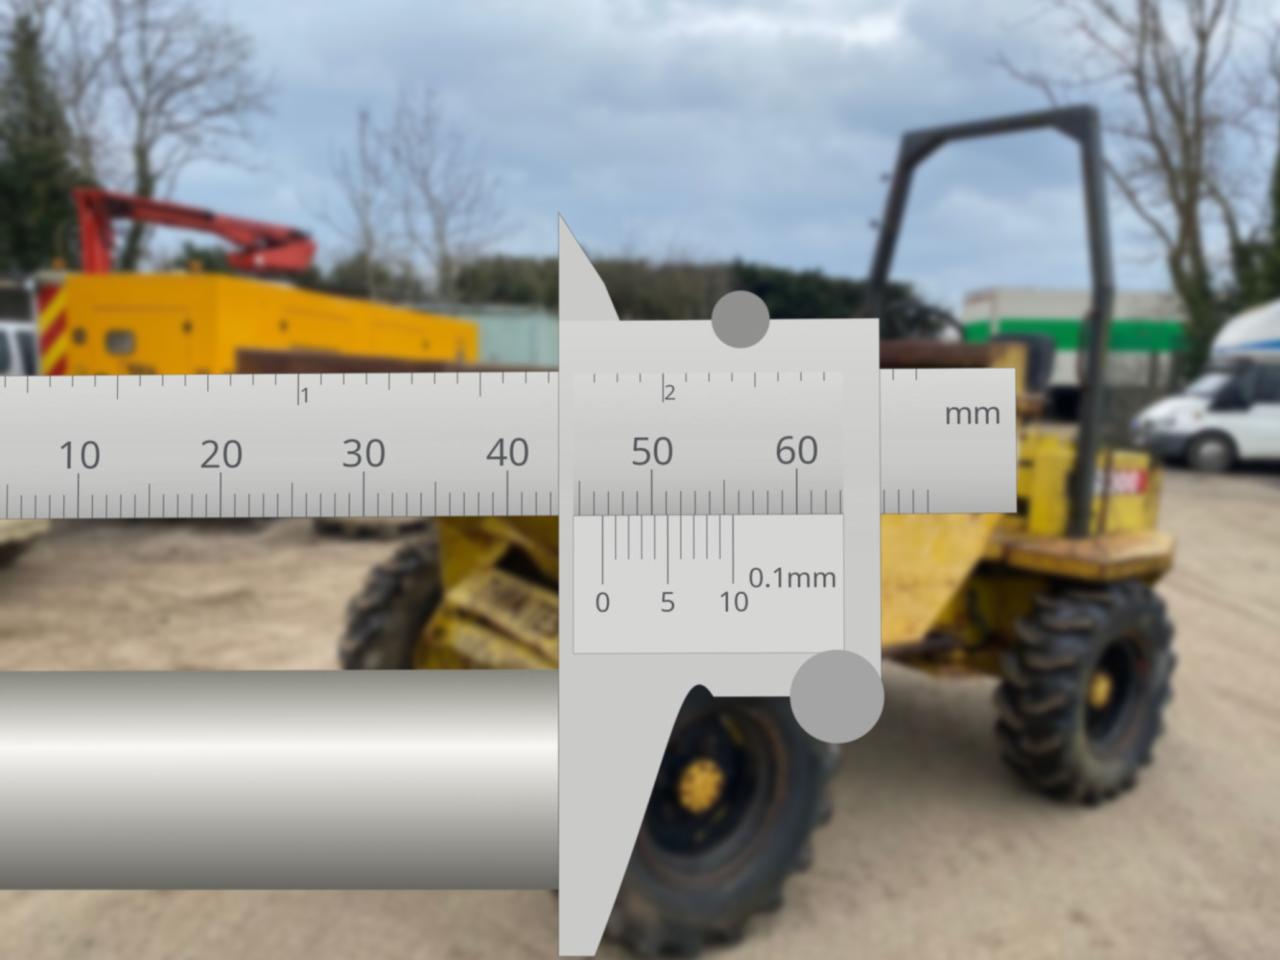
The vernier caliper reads 46.6 mm
